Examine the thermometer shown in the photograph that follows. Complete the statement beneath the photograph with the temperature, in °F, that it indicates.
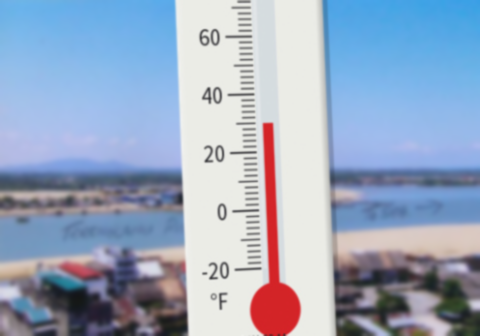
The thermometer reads 30 °F
